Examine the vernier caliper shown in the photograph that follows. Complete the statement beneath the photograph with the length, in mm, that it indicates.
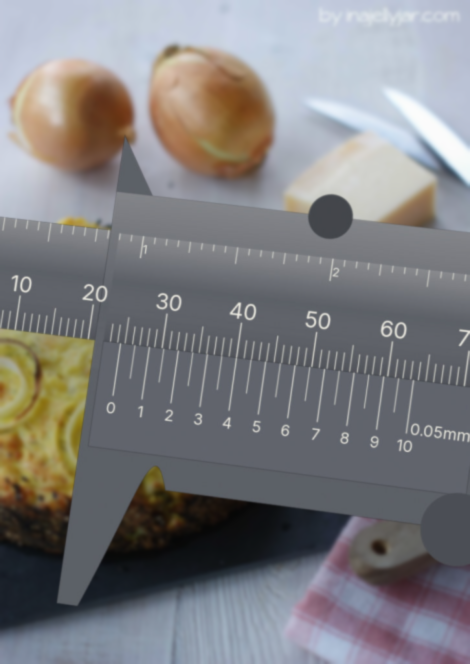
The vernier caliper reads 24.4 mm
